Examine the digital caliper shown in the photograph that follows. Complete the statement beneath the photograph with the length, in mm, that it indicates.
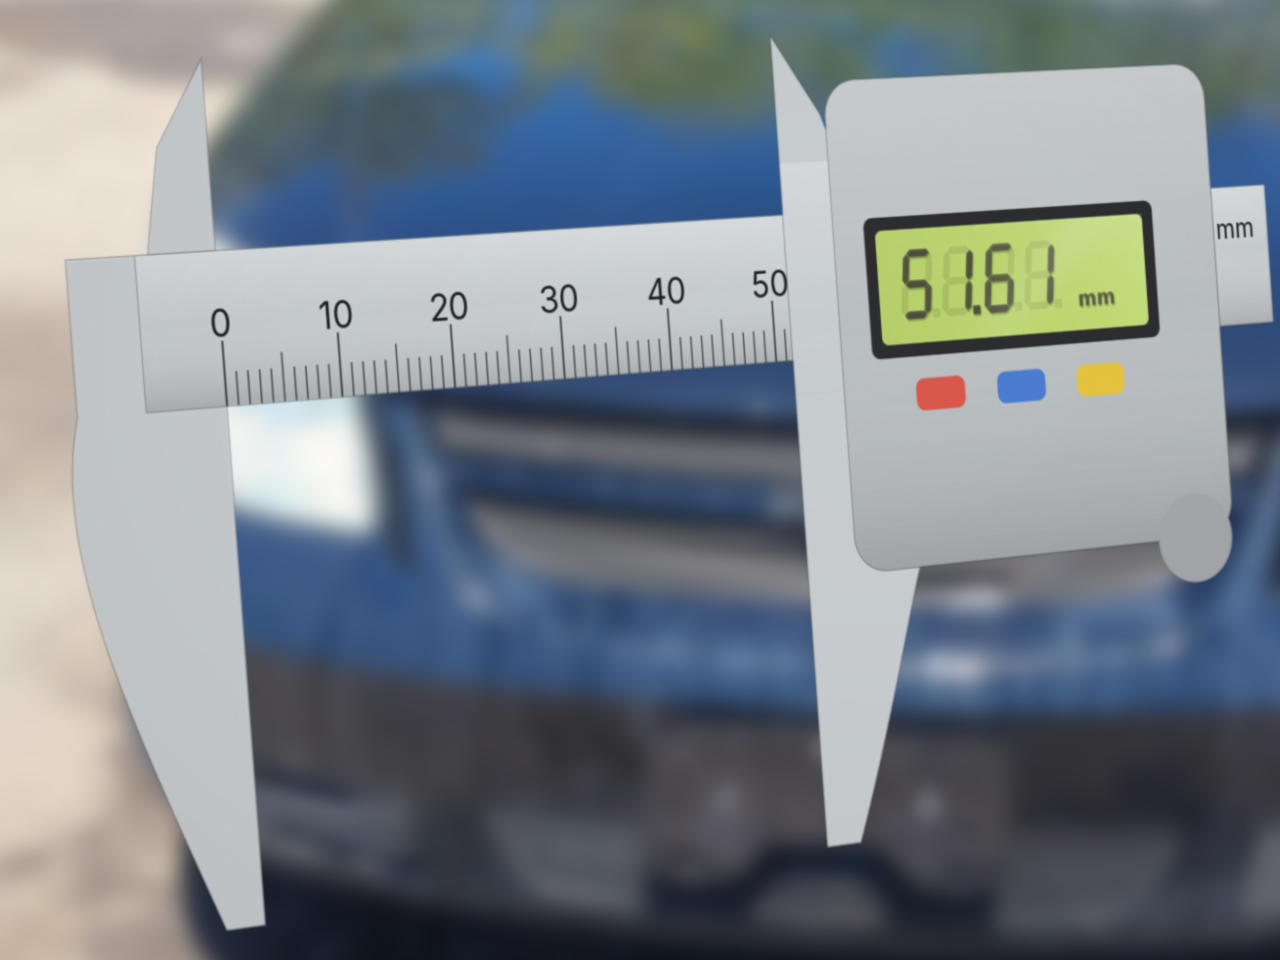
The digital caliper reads 51.61 mm
